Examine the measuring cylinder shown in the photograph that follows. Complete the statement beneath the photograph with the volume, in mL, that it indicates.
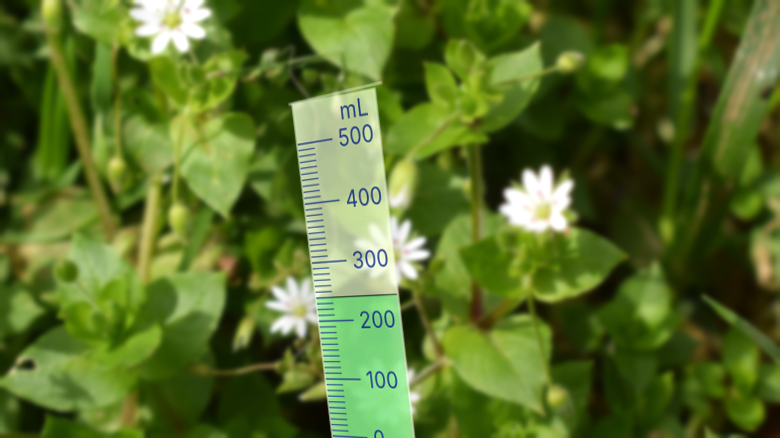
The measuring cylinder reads 240 mL
